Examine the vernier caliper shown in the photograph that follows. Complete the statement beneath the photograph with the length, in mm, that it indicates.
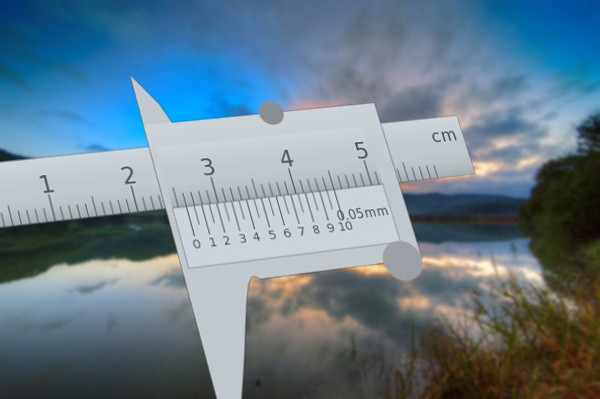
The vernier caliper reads 26.0 mm
